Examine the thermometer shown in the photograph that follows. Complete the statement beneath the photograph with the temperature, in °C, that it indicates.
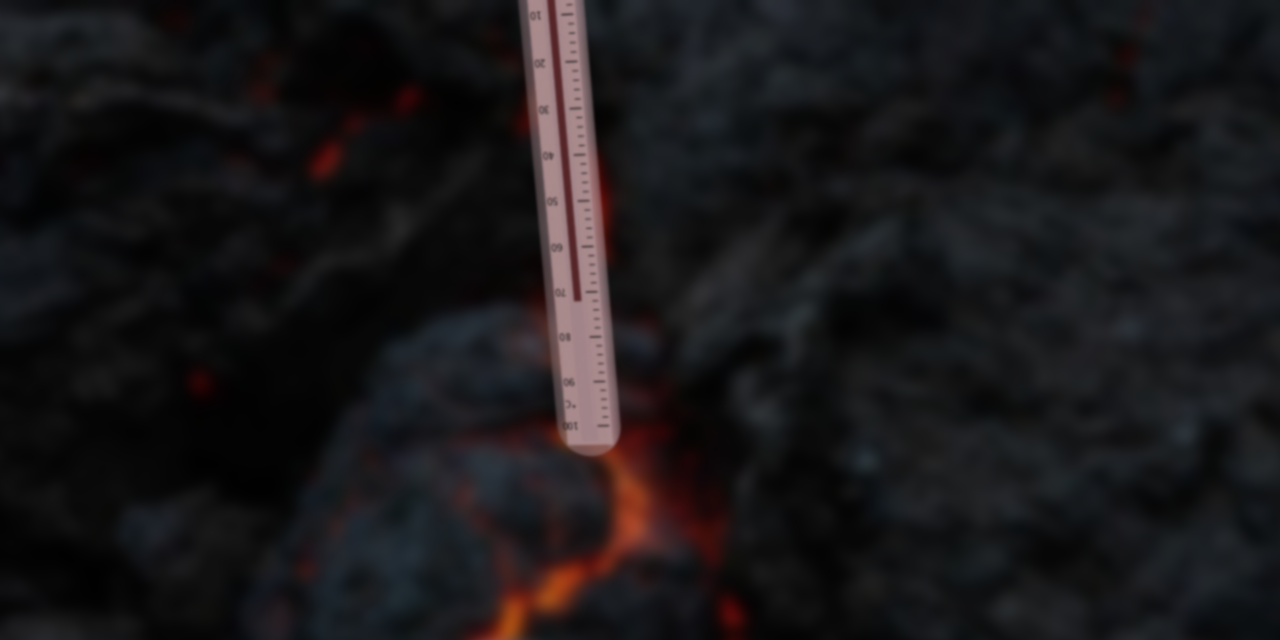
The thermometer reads 72 °C
